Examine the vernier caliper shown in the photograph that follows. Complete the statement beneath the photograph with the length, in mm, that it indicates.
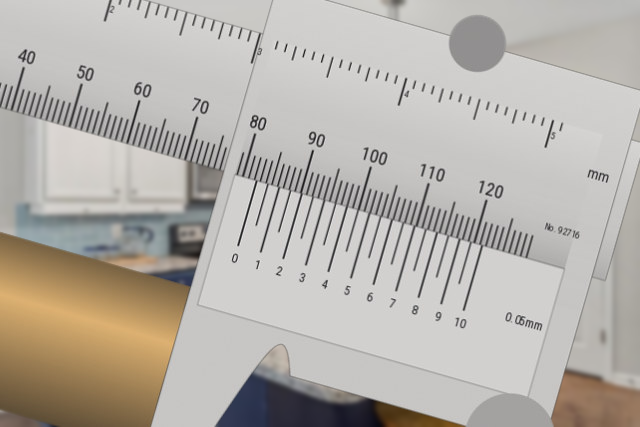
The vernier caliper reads 82.4 mm
